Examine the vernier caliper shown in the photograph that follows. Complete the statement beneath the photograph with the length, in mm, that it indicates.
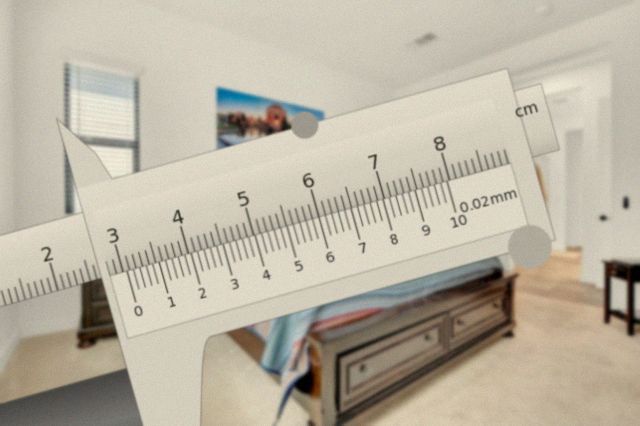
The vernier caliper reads 30.6 mm
